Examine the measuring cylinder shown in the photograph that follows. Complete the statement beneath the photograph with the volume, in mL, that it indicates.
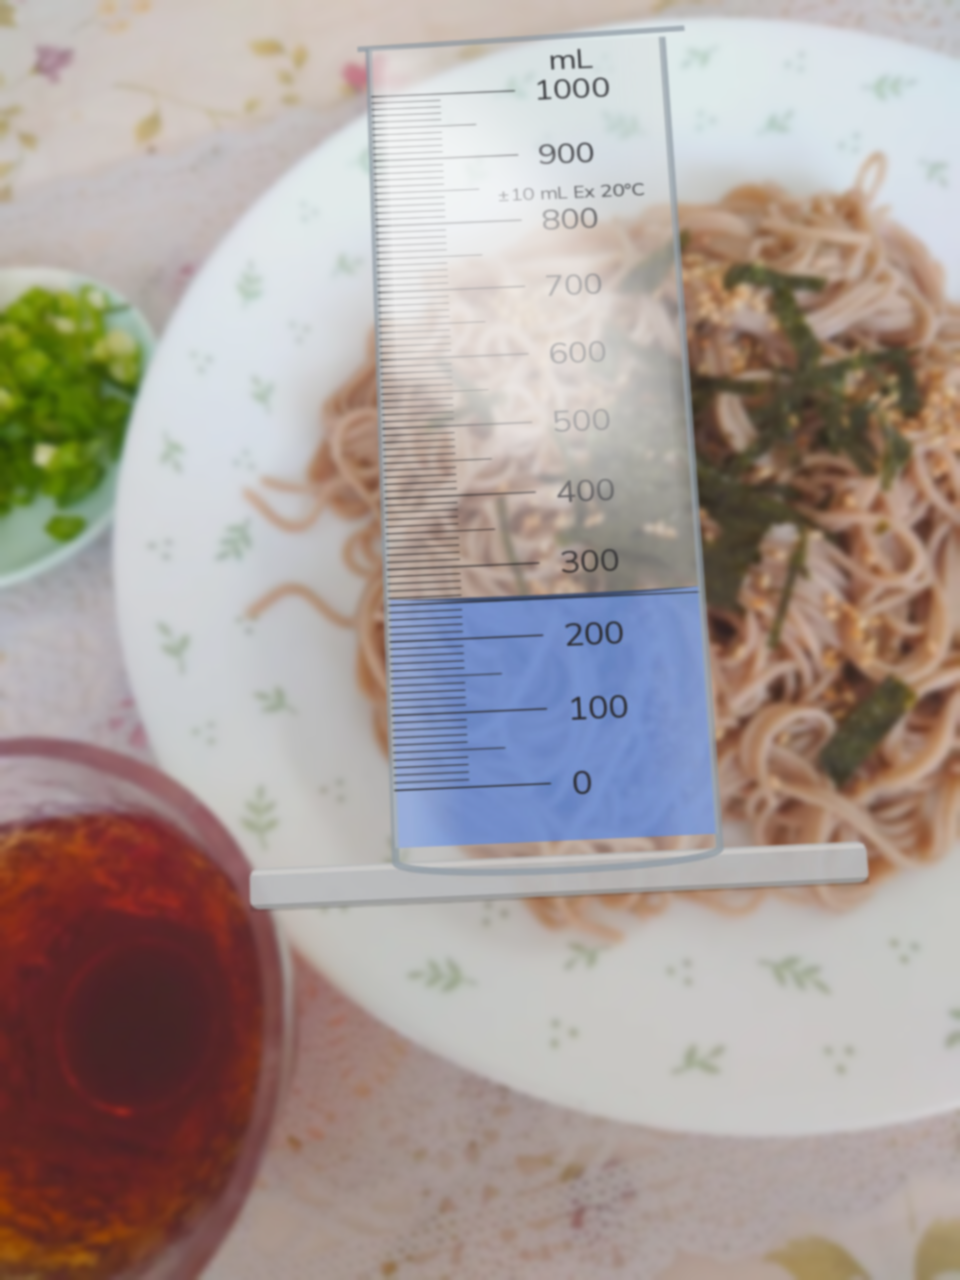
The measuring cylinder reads 250 mL
